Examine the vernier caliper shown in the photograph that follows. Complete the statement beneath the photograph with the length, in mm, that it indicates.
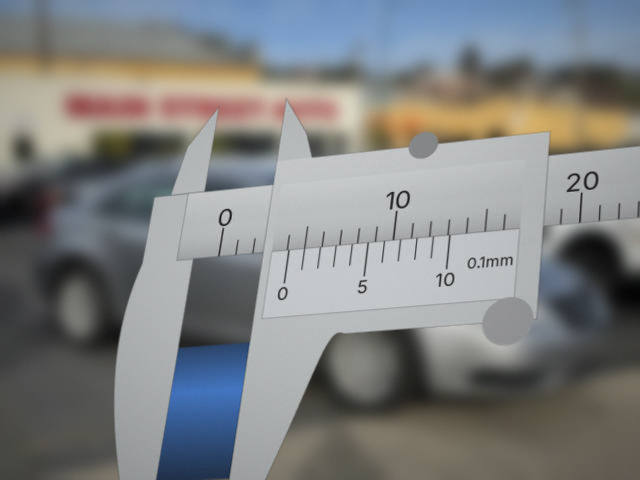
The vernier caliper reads 4.1 mm
